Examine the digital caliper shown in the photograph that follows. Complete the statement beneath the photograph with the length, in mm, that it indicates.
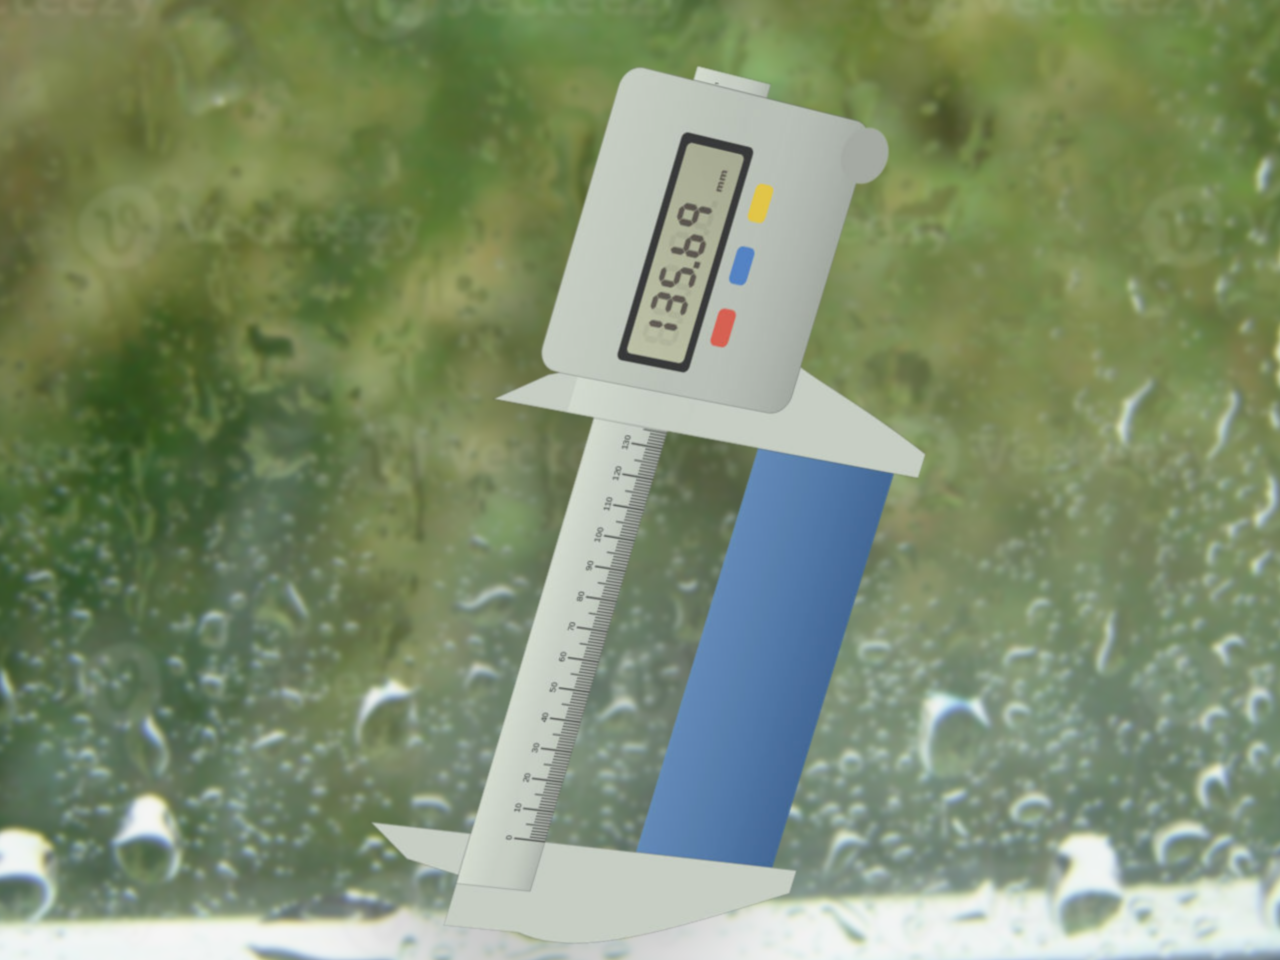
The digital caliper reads 135.69 mm
